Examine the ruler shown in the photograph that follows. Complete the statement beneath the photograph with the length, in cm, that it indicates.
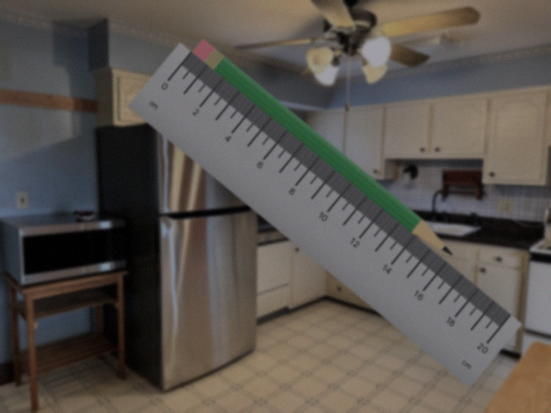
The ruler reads 16 cm
